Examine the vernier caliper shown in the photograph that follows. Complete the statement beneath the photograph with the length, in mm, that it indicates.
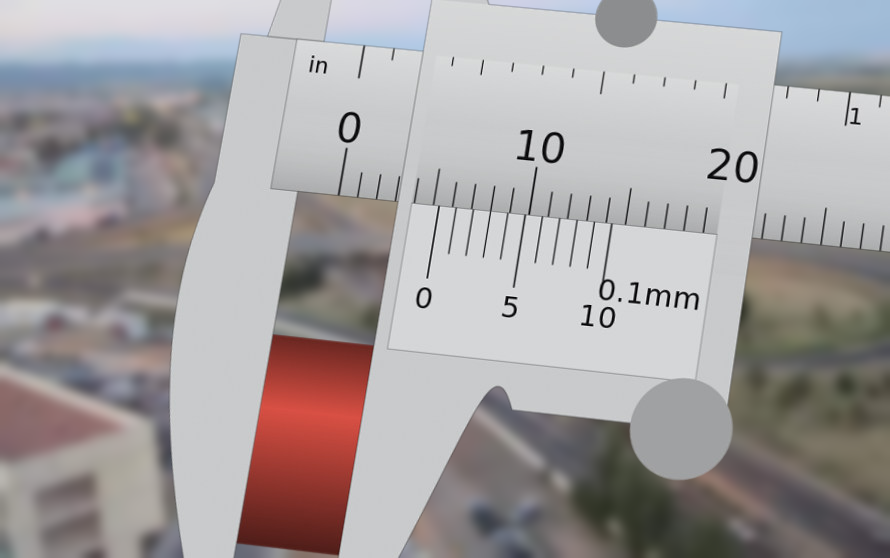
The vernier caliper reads 5.3 mm
